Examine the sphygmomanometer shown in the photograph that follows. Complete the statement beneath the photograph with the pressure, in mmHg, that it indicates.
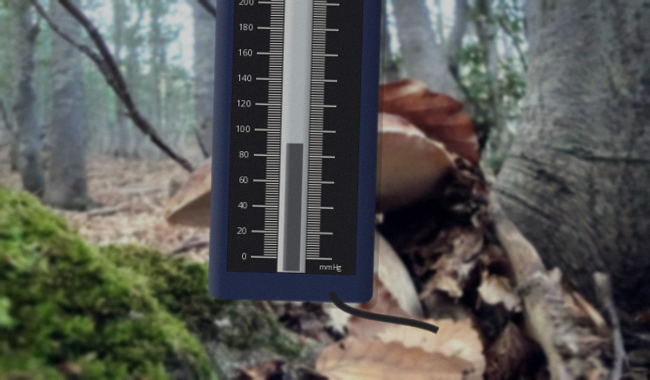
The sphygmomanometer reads 90 mmHg
